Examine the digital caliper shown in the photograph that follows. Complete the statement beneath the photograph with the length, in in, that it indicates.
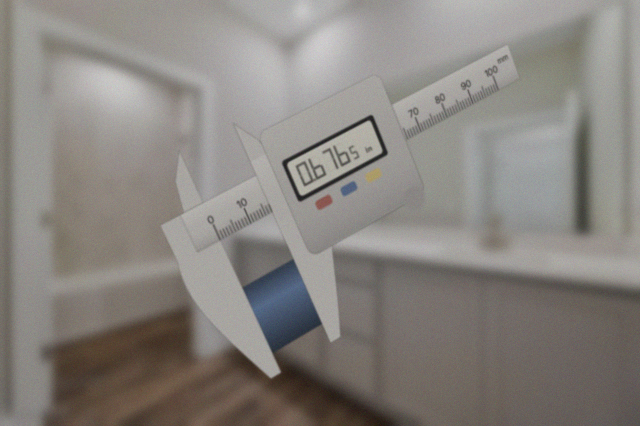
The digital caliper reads 0.6765 in
